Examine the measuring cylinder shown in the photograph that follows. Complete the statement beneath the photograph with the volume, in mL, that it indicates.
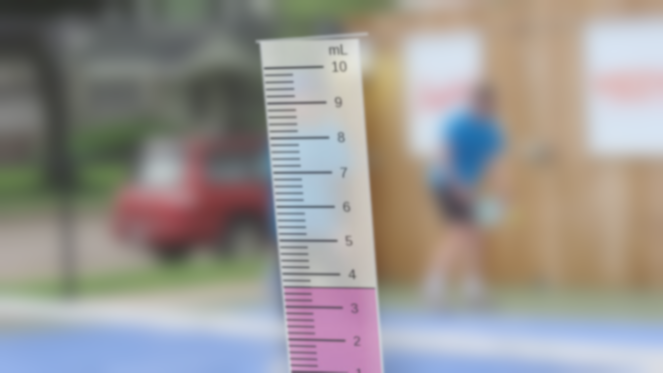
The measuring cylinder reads 3.6 mL
